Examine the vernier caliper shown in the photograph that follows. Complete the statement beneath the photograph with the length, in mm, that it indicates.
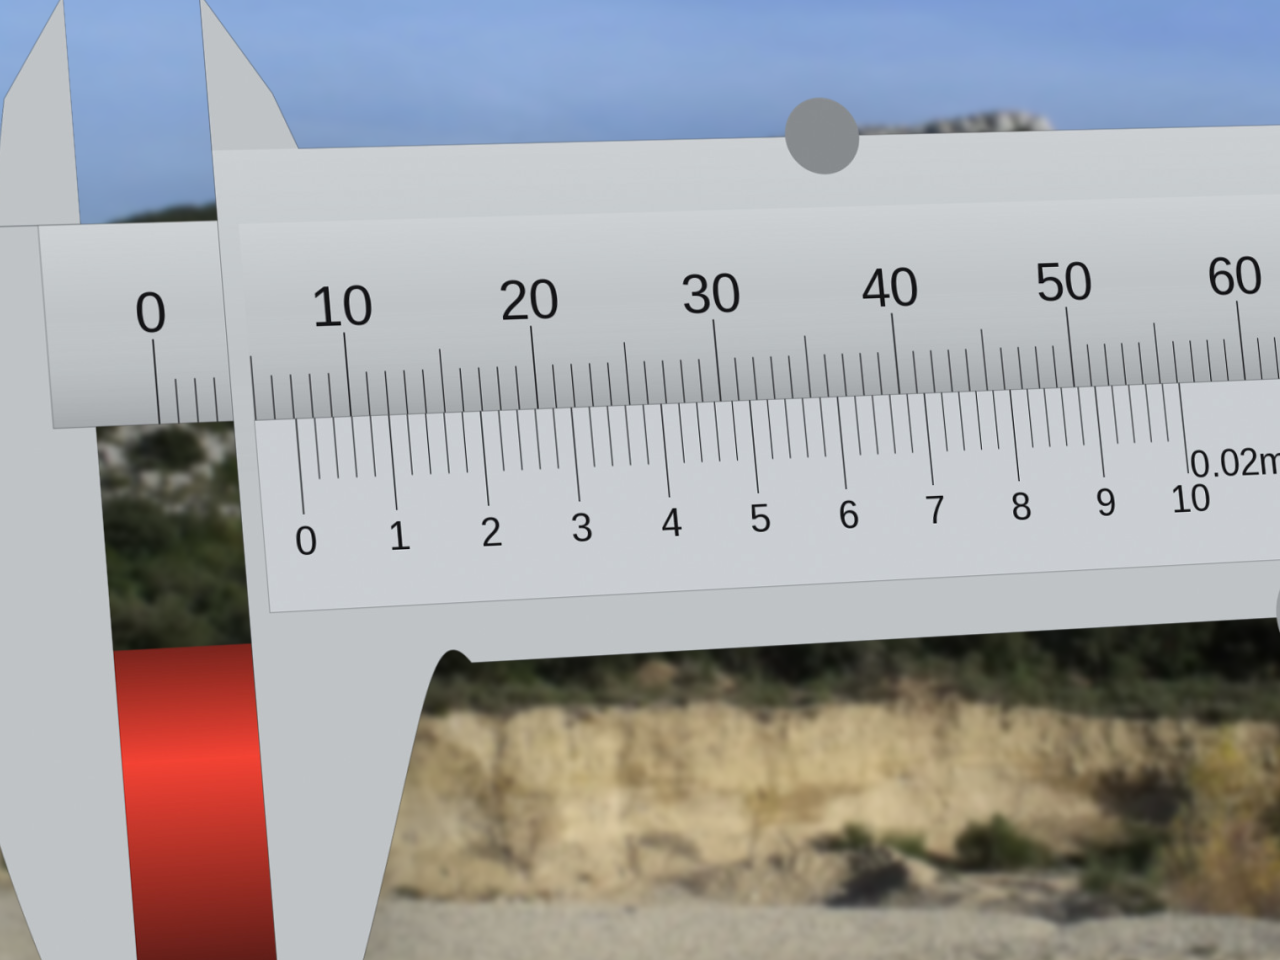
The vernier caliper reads 7.1 mm
